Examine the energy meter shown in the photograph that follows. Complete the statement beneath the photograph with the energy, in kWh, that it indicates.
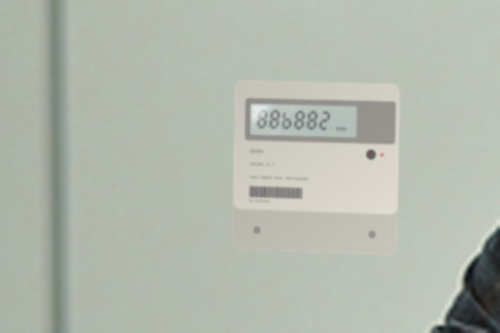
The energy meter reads 886882 kWh
